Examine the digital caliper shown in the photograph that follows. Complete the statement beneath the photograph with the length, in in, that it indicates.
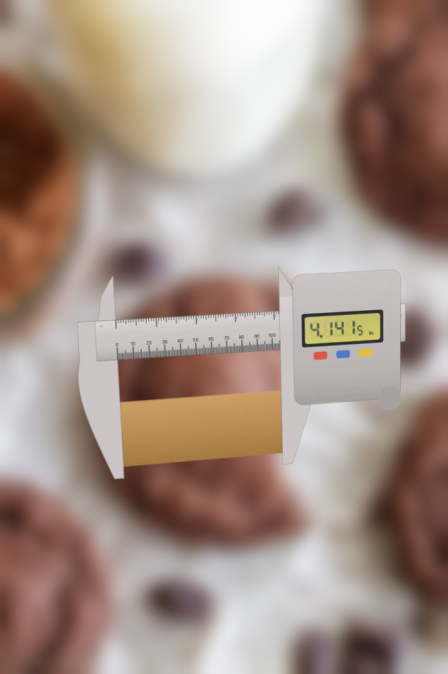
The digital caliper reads 4.1415 in
